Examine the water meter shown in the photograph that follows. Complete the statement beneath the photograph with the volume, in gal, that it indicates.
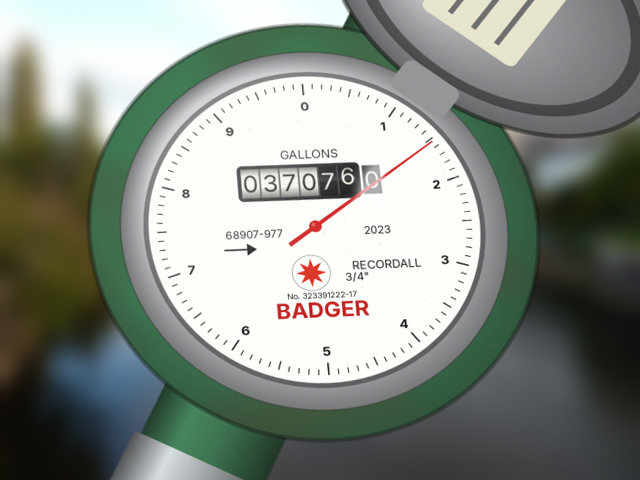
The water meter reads 370761.5 gal
